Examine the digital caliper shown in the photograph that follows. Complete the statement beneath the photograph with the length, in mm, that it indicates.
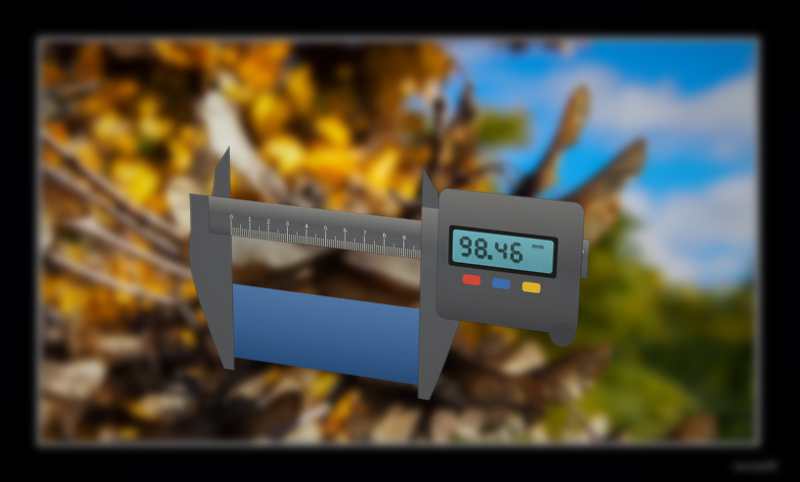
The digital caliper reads 98.46 mm
